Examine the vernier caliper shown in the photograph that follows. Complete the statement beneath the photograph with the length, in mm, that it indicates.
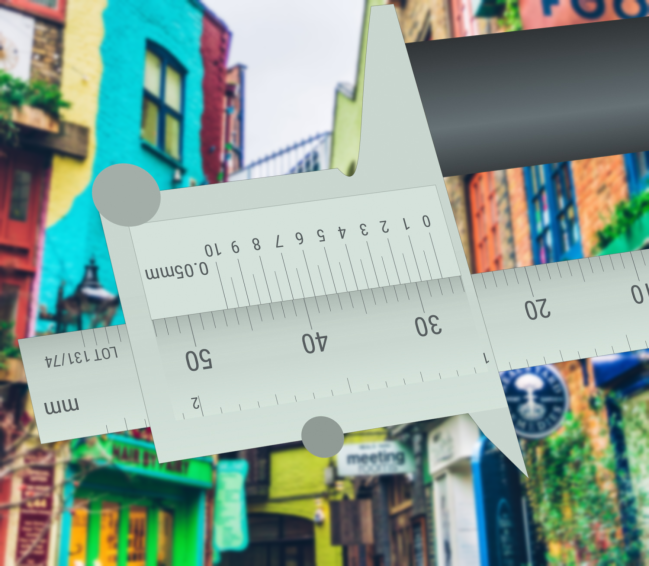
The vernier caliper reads 27.6 mm
